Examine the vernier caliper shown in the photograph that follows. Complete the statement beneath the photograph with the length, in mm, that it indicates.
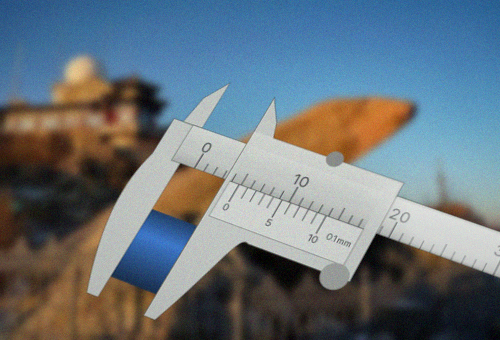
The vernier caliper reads 4.8 mm
